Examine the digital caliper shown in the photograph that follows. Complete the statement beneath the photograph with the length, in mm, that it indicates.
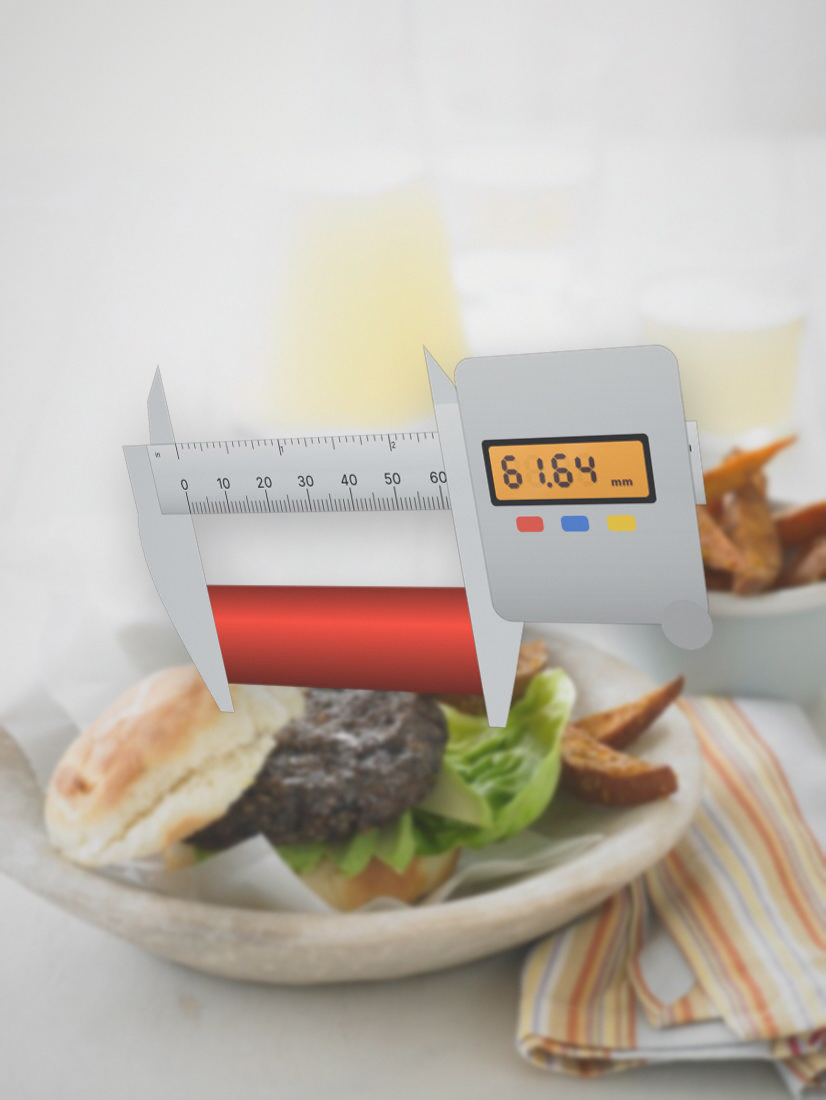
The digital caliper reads 61.64 mm
